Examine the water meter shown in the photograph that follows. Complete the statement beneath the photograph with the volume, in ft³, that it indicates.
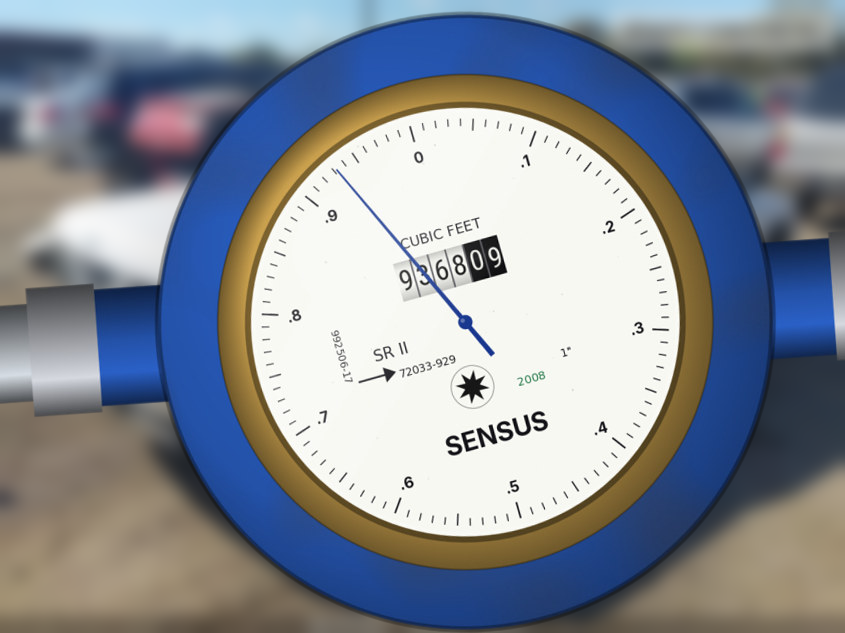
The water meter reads 936808.93 ft³
